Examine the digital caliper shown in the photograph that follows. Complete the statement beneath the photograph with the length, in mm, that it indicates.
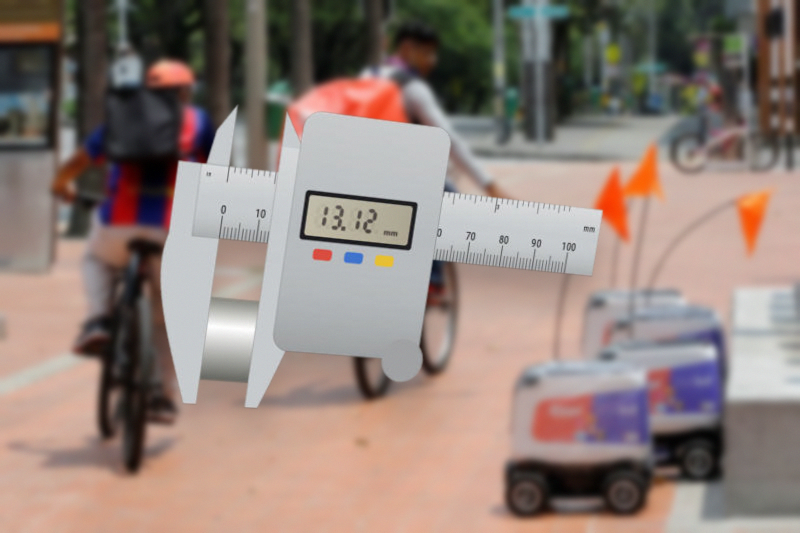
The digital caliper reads 13.12 mm
